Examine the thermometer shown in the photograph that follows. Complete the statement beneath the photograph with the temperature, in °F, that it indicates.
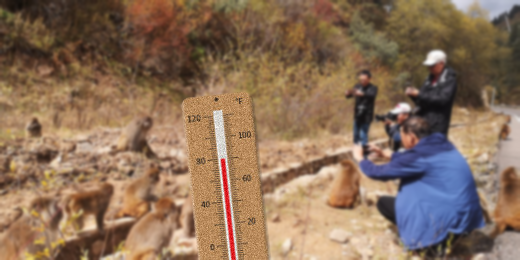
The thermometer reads 80 °F
